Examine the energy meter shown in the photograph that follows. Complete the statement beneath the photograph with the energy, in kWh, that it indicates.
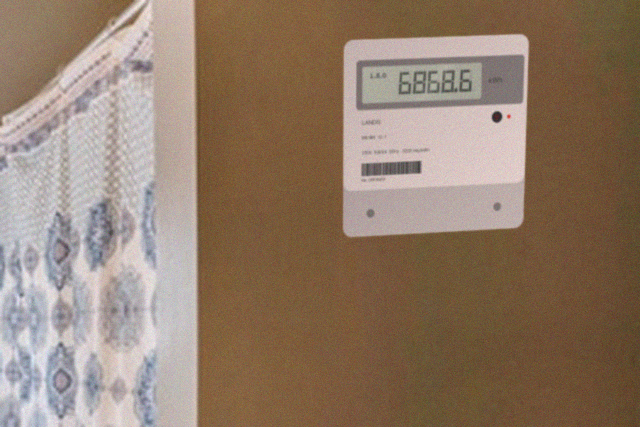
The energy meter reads 6868.6 kWh
